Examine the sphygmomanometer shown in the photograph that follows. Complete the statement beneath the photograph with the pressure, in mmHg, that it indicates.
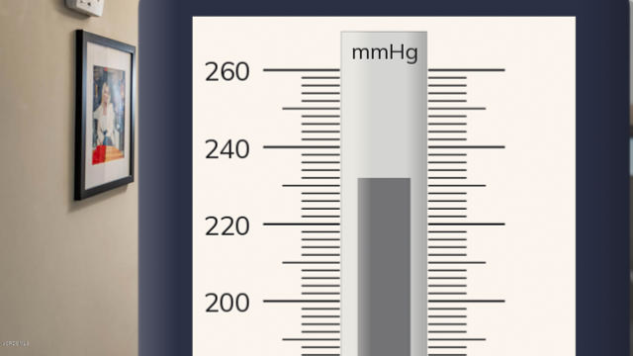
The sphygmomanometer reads 232 mmHg
